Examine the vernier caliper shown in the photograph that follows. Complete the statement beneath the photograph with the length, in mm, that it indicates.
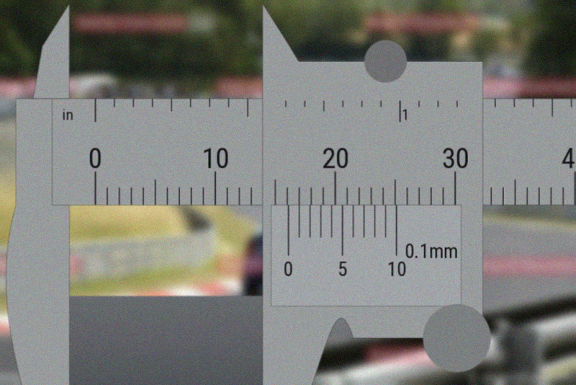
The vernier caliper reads 16.1 mm
